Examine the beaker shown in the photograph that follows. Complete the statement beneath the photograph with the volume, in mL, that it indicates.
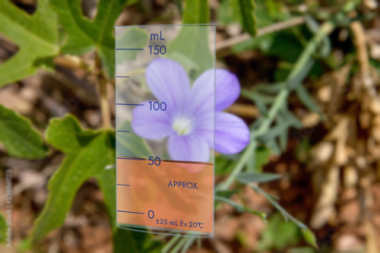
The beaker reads 50 mL
